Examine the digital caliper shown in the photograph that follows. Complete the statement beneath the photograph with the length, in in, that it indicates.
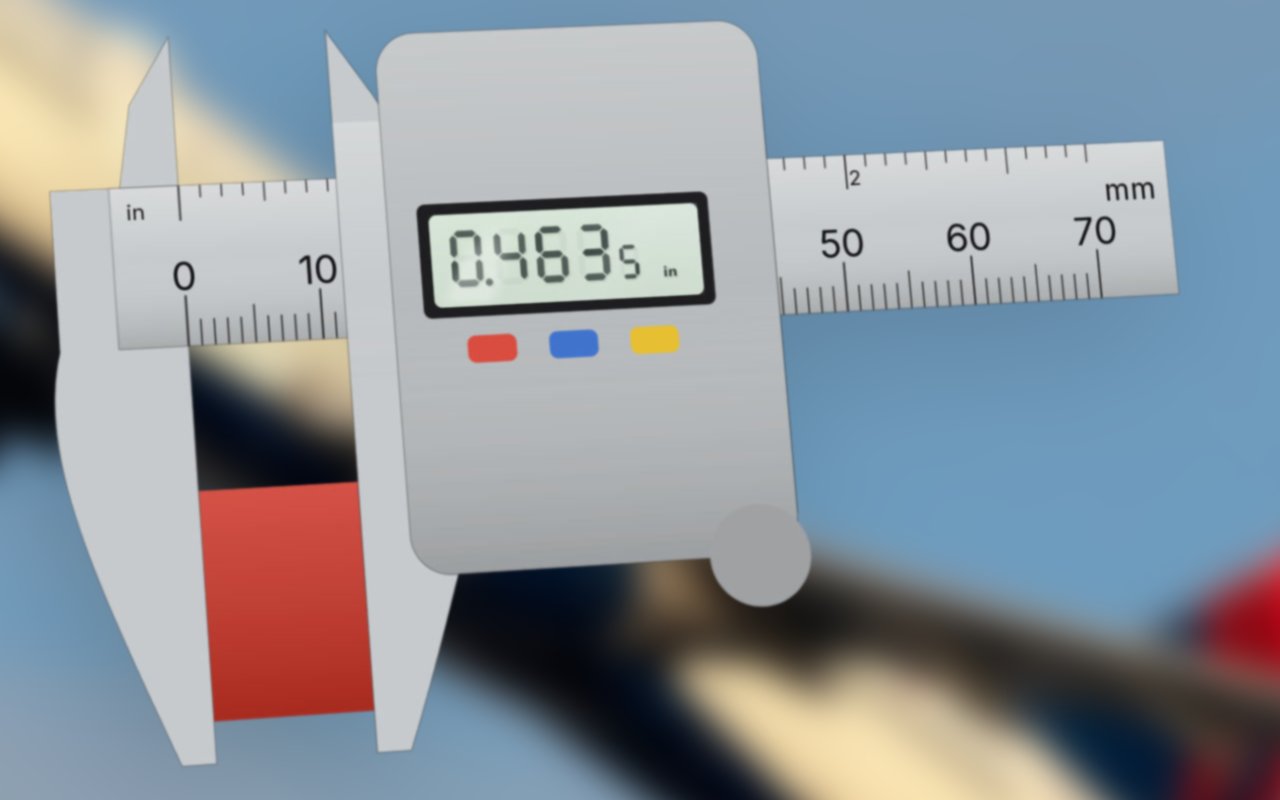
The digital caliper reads 0.4635 in
